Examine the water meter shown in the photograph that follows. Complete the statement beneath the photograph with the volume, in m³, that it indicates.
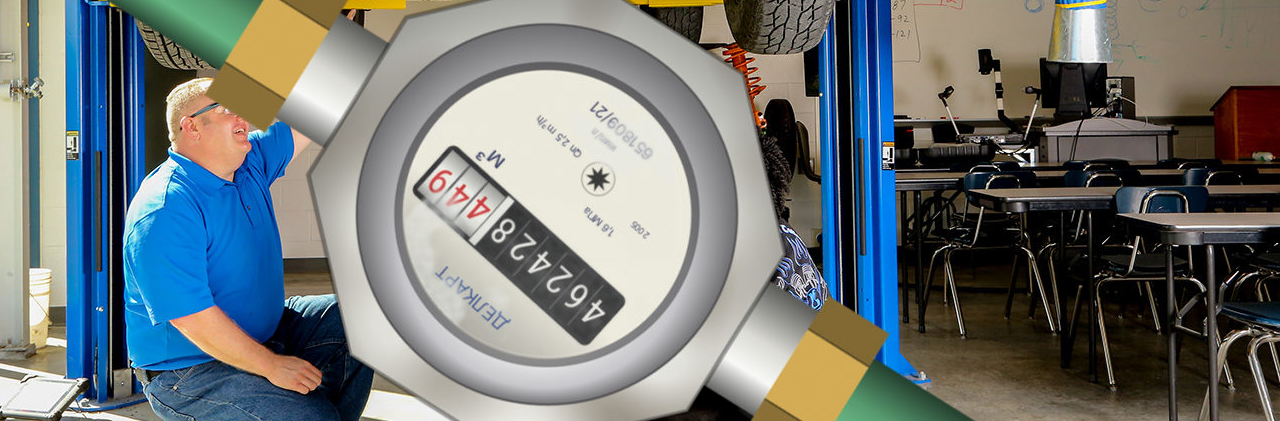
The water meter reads 462428.449 m³
